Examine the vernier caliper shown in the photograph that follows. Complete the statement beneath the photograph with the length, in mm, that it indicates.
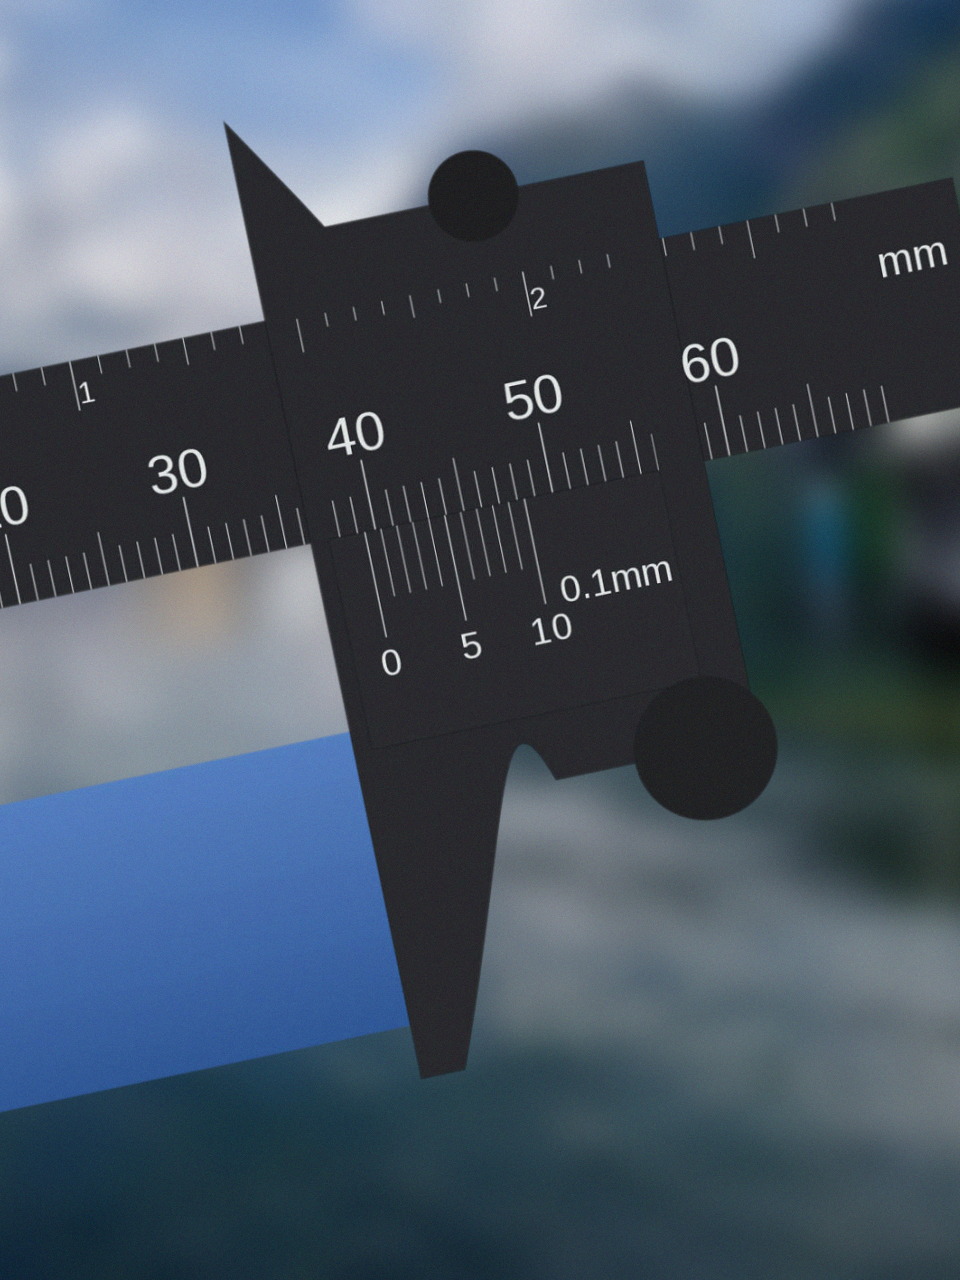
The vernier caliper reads 39.4 mm
